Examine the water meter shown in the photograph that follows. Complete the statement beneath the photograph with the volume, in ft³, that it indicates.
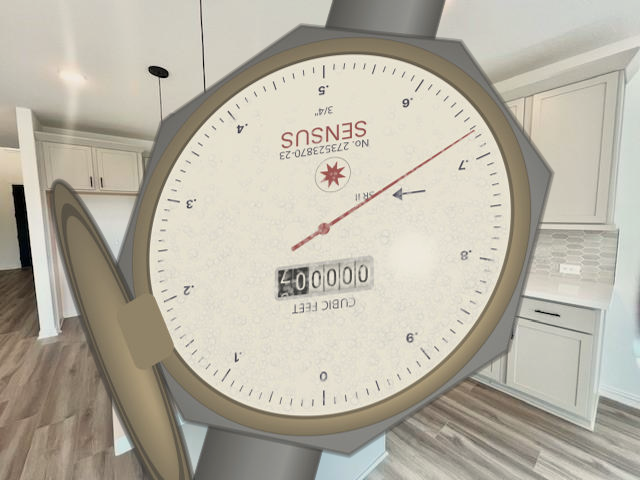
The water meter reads 6.67 ft³
